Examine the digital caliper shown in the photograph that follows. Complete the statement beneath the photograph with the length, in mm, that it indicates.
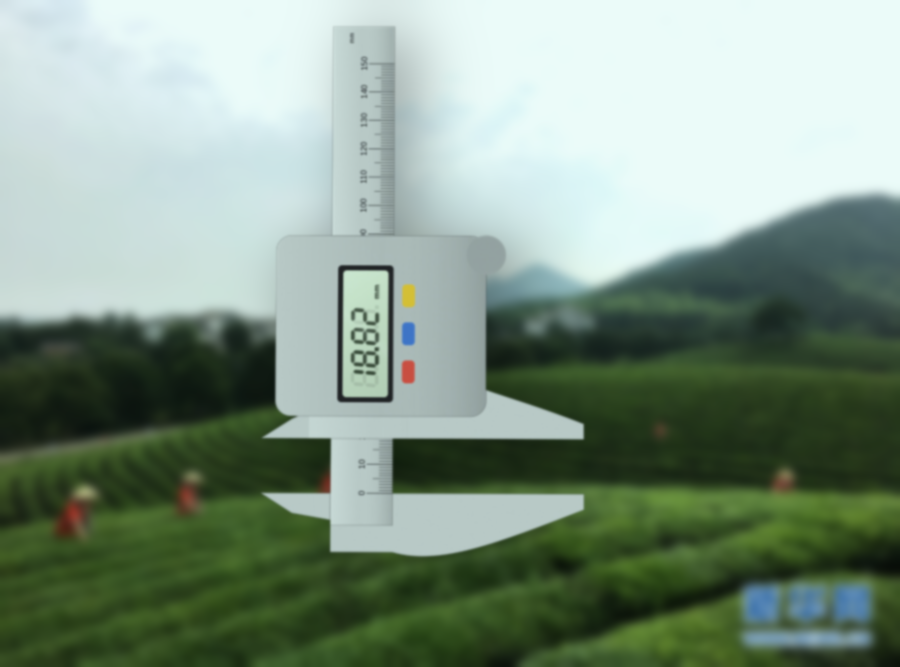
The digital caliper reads 18.82 mm
